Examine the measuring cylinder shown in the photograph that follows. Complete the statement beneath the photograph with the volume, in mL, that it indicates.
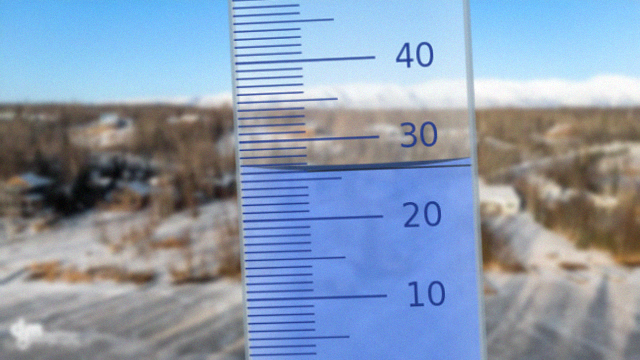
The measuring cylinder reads 26 mL
